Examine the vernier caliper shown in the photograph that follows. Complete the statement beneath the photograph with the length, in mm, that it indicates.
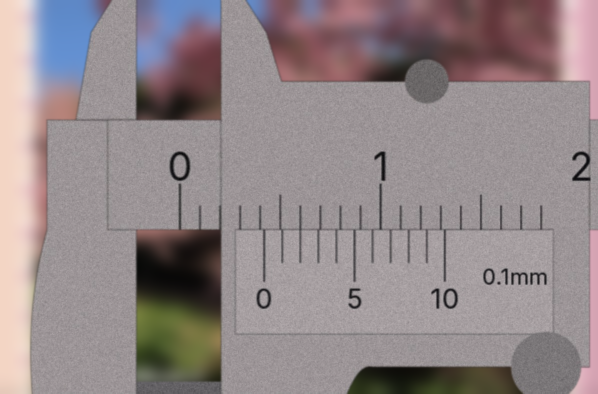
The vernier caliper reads 4.2 mm
